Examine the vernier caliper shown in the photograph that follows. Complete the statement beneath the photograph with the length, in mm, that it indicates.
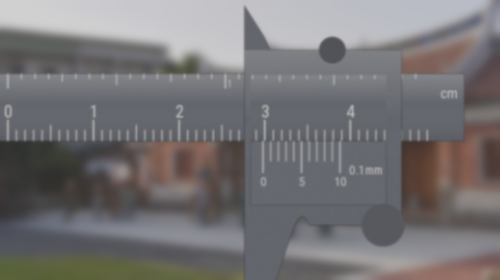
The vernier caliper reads 29.8 mm
